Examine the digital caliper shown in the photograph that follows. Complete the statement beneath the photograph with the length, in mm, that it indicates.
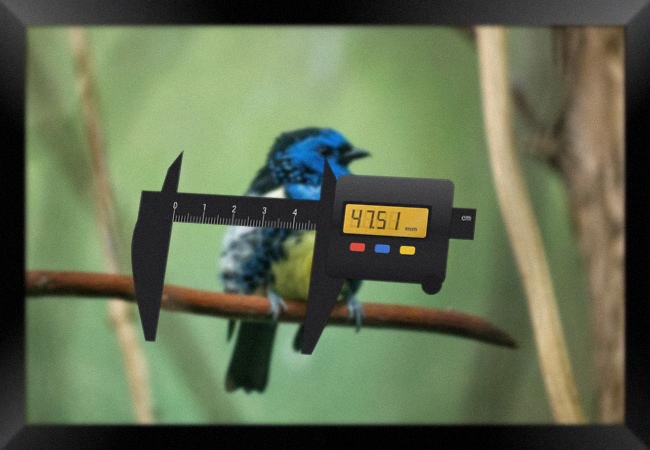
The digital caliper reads 47.51 mm
